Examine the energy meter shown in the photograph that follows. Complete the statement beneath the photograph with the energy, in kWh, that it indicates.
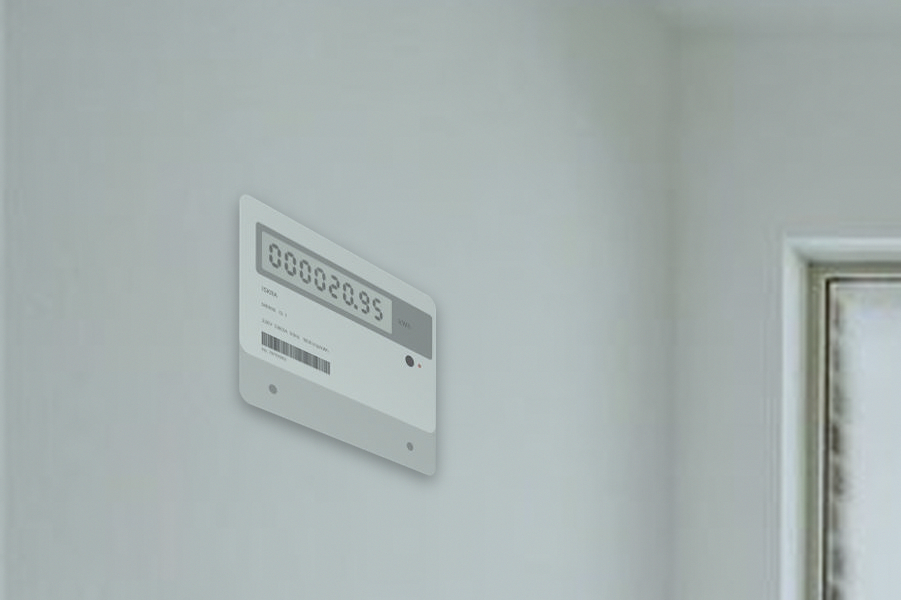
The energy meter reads 20.95 kWh
